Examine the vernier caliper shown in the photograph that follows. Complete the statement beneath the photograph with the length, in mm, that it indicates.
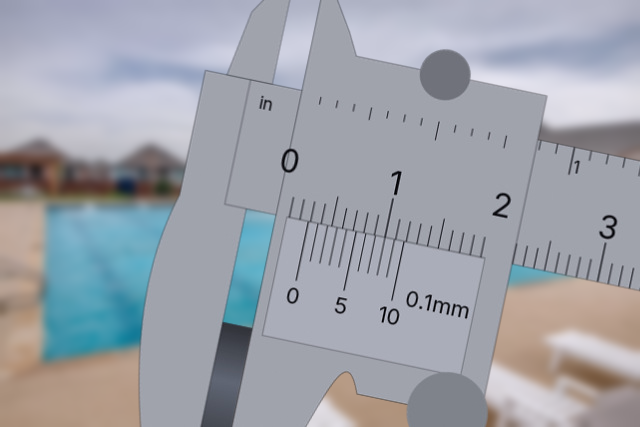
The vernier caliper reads 2.8 mm
